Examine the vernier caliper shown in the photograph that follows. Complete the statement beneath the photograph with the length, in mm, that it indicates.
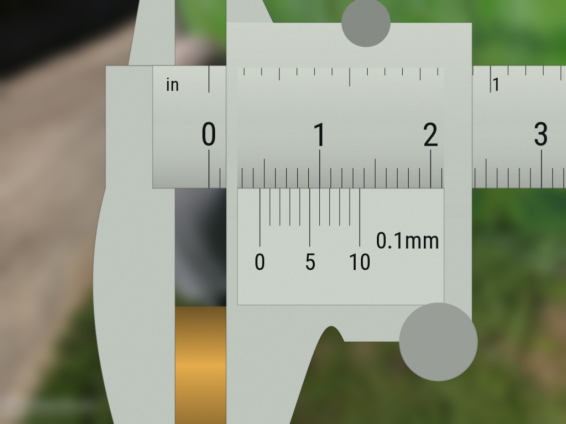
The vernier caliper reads 4.6 mm
